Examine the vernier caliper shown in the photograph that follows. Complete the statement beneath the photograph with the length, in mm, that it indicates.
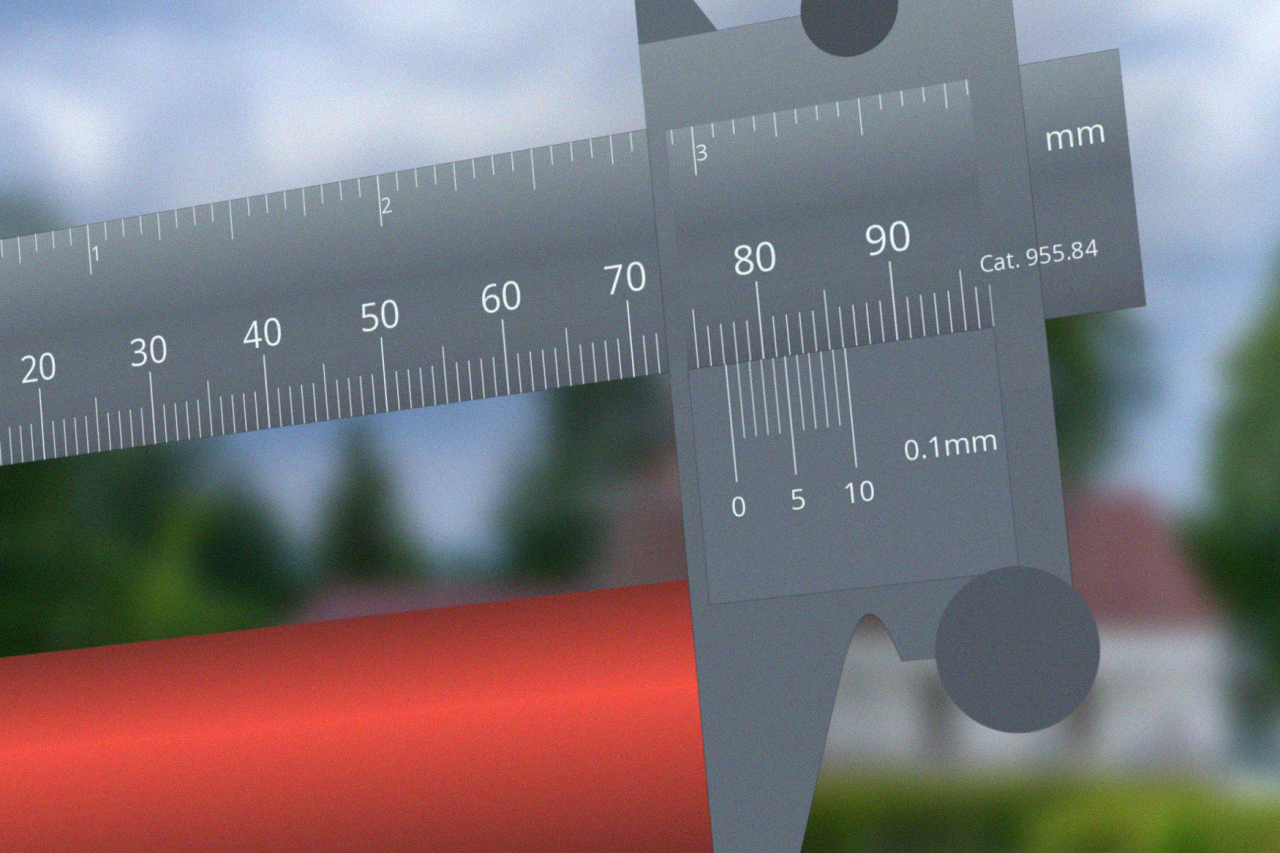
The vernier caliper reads 77.1 mm
